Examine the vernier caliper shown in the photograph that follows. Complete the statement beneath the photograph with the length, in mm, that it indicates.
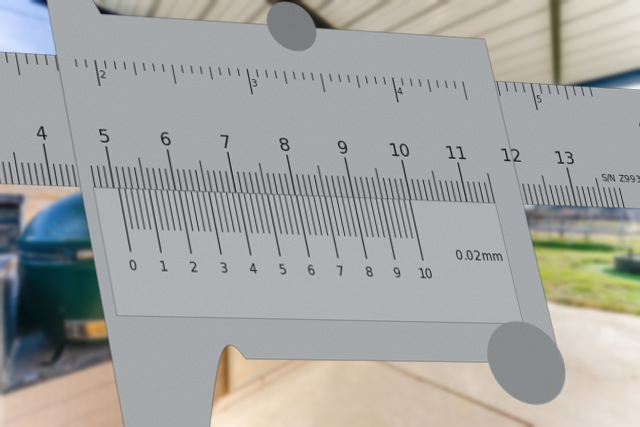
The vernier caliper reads 50.8 mm
